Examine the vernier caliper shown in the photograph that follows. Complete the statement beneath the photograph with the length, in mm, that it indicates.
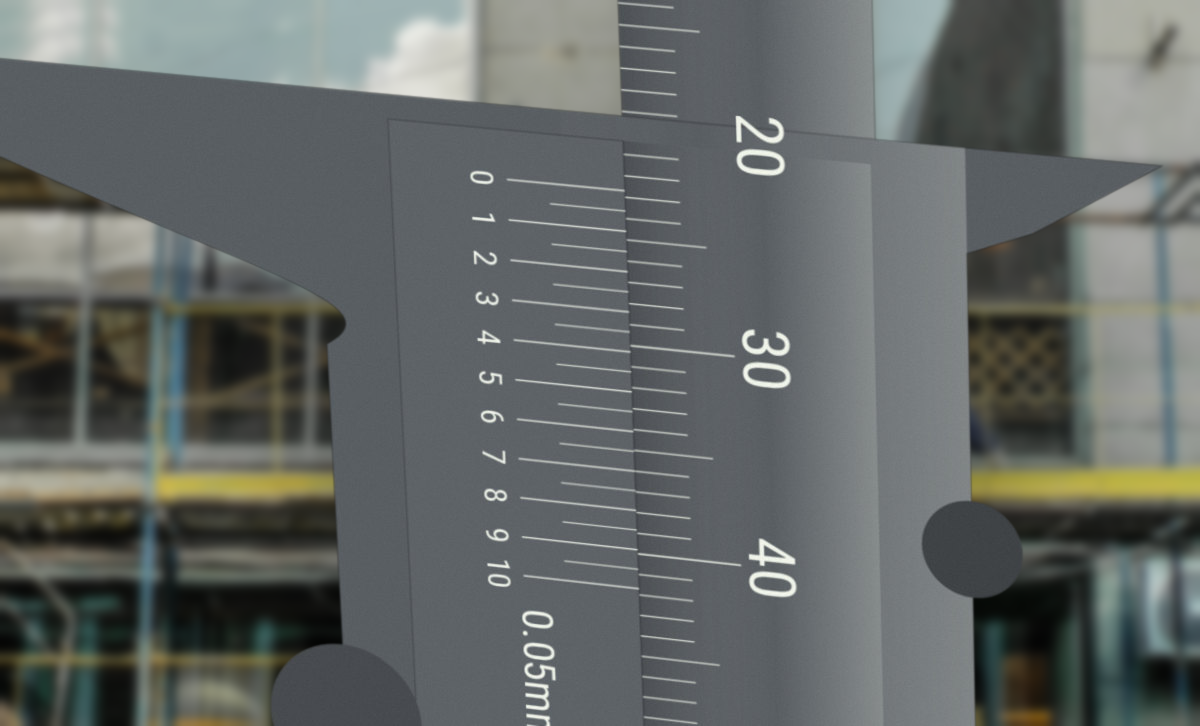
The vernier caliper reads 22.7 mm
